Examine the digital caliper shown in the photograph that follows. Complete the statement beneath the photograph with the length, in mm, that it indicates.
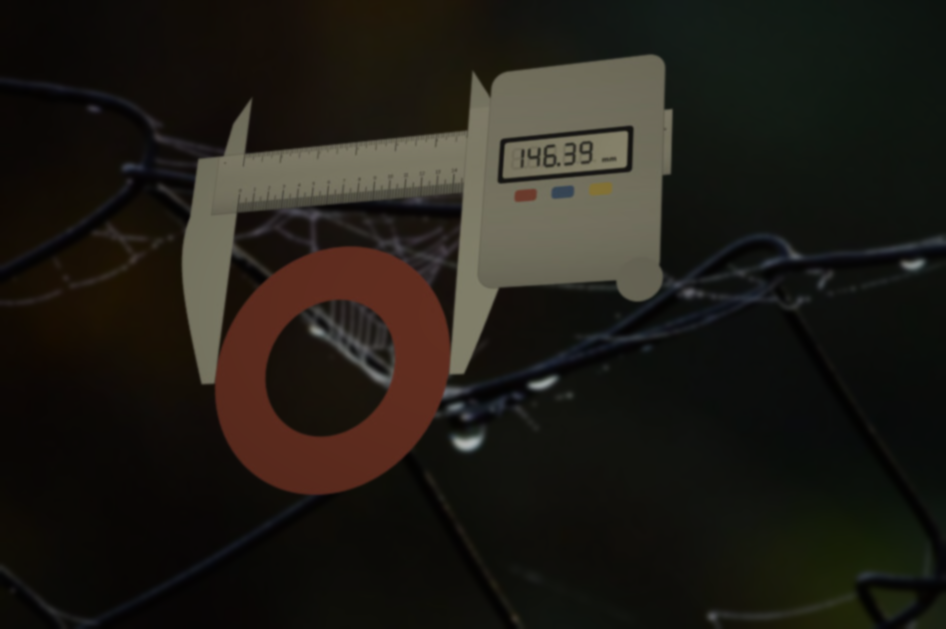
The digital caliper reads 146.39 mm
